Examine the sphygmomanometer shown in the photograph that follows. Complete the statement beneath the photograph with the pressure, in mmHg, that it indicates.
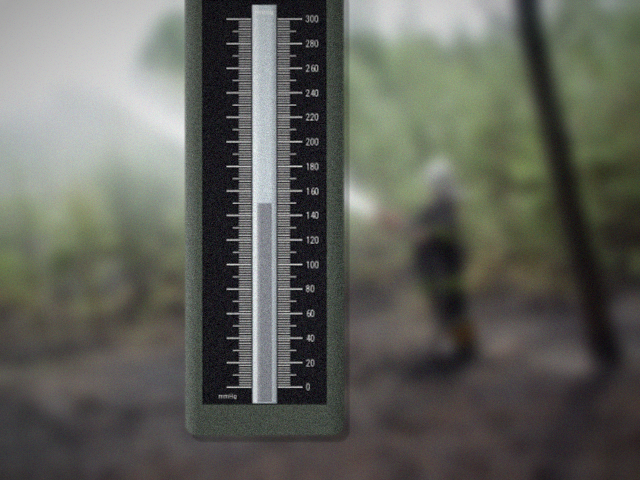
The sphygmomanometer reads 150 mmHg
